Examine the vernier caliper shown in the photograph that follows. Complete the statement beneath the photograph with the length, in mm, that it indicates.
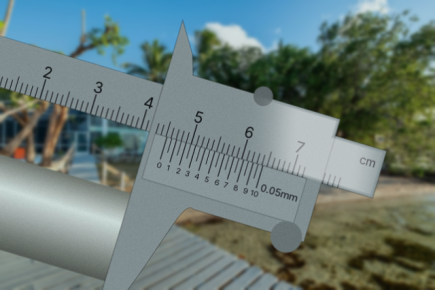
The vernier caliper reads 45.2 mm
